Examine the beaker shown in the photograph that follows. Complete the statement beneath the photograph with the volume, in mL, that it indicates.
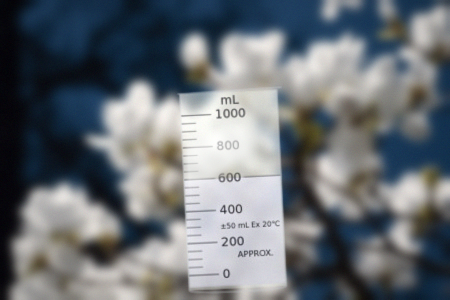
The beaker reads 600 mL
